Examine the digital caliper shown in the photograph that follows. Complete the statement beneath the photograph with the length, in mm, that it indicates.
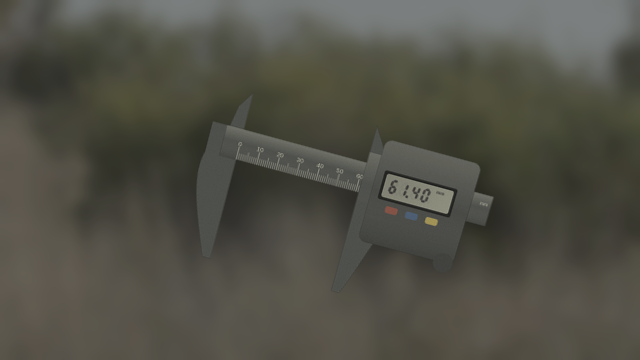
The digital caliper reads 61.40 mm
